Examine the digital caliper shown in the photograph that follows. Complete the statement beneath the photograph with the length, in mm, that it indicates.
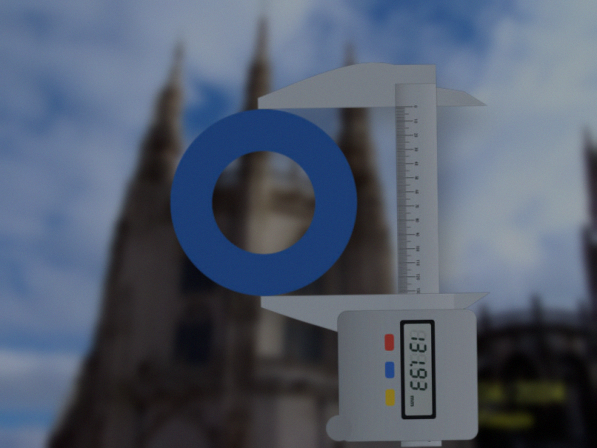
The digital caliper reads 131.93 mm
